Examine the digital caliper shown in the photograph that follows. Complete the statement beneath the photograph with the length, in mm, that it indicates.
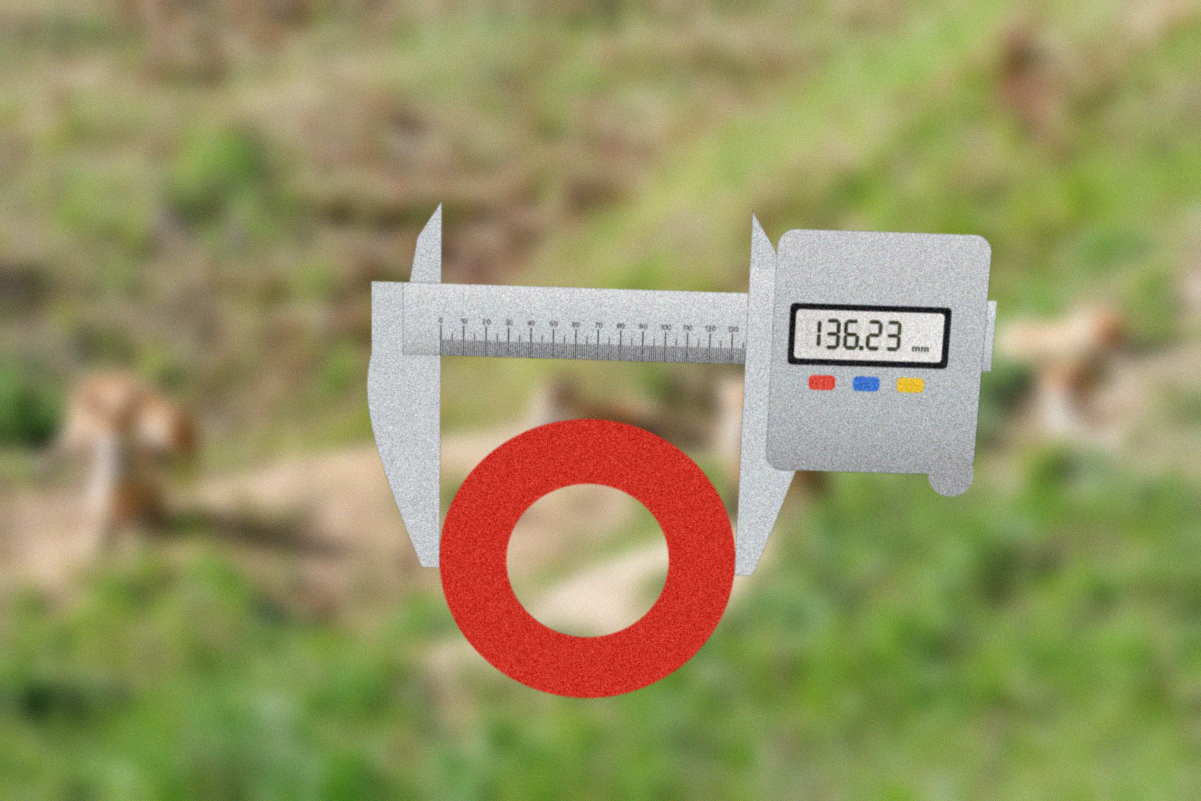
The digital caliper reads 136.23 mm
